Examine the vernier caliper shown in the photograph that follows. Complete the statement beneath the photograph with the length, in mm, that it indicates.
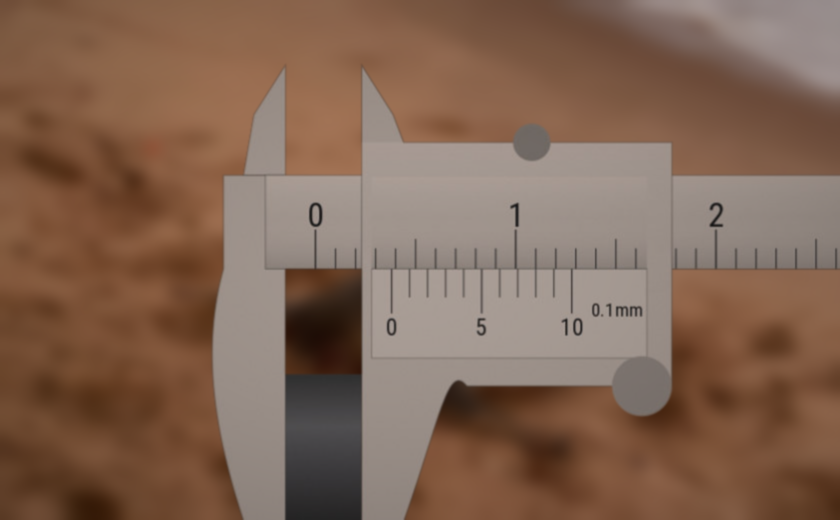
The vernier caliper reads 3.8 mm
